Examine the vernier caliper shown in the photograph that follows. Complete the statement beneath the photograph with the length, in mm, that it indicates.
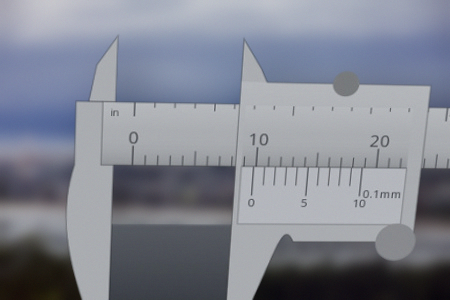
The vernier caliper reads 9.8 mm
